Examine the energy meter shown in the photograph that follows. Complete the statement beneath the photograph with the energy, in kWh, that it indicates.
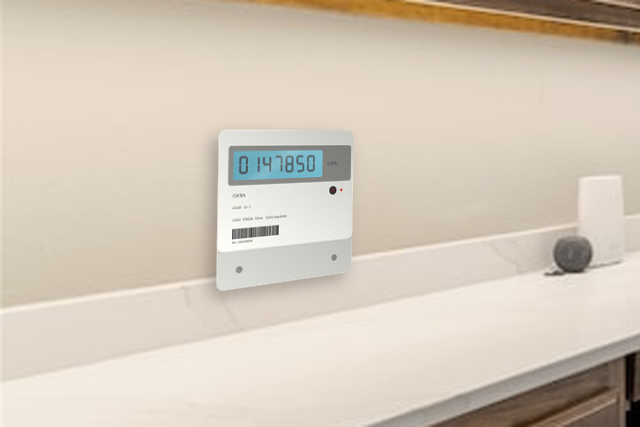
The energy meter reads 147850 kWh
